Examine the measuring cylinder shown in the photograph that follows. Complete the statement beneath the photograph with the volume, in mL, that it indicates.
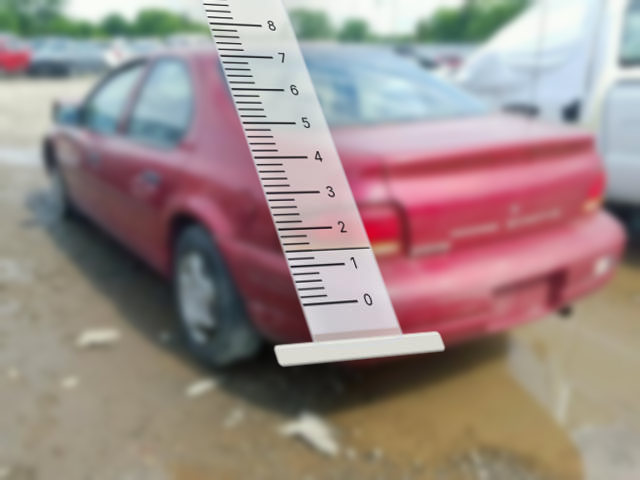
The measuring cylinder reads 1.4 mL
